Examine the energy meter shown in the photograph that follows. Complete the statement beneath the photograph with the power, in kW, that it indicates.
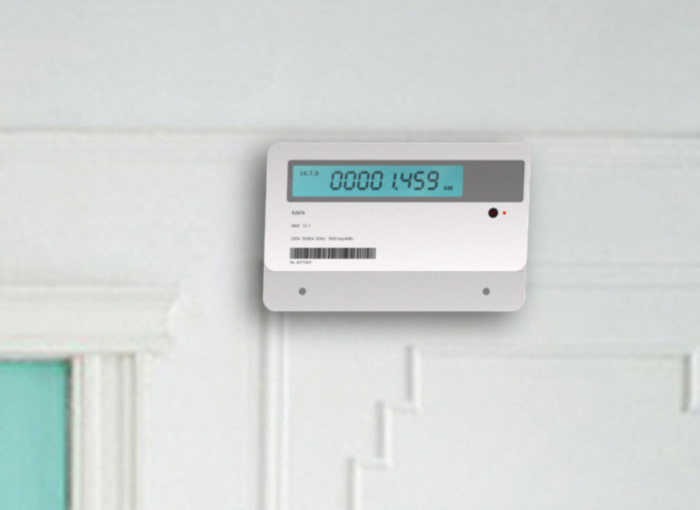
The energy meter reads 1.459 kW
